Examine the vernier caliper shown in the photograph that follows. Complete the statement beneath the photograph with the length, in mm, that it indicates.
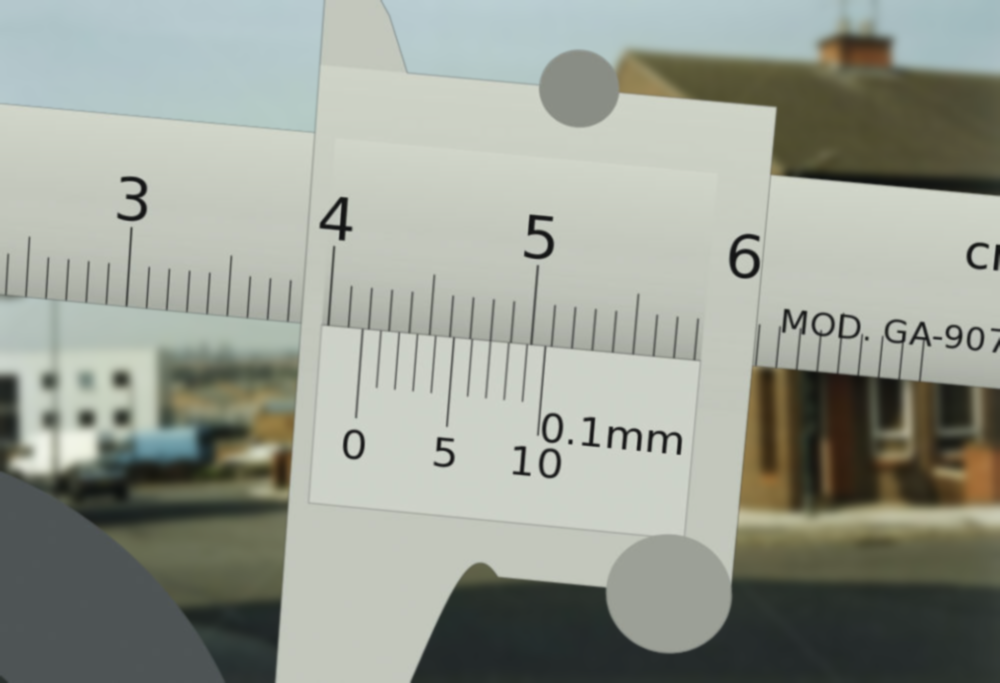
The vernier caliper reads 41.7 mm
